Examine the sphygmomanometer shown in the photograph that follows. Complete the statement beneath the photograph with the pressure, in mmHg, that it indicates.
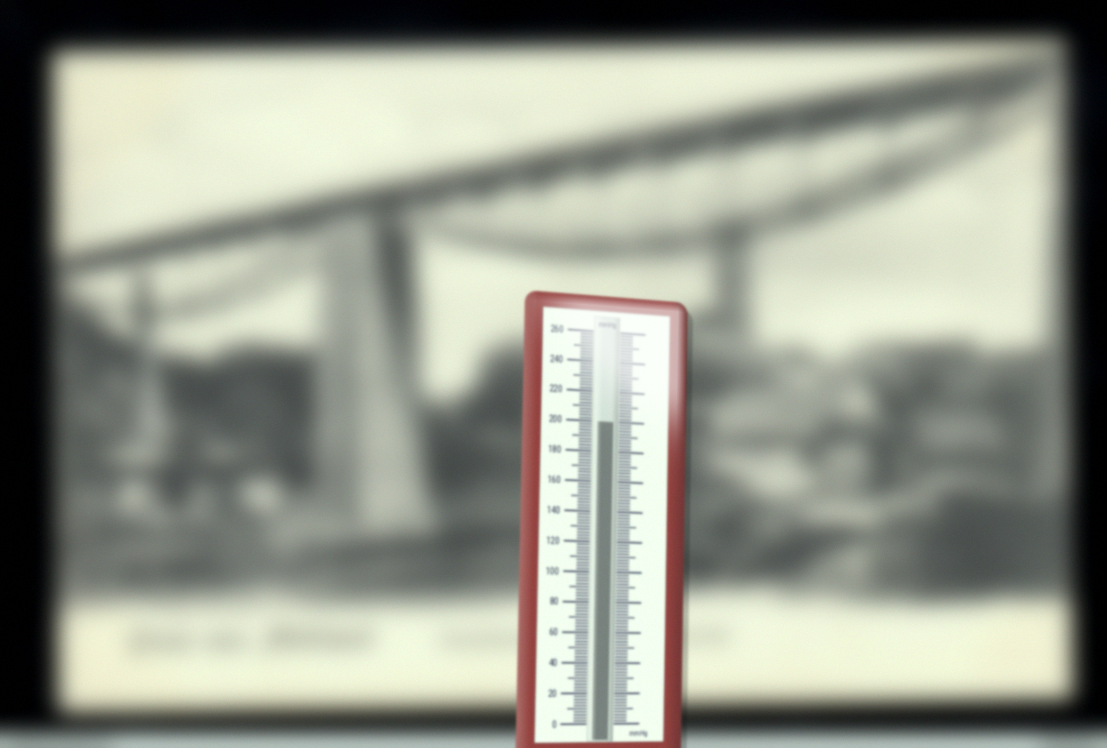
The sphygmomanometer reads 200 mmHg
